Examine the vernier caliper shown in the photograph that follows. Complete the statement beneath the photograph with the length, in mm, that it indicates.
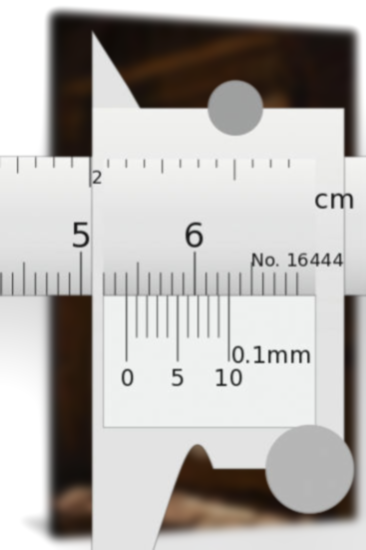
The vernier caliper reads 54.0 mm
